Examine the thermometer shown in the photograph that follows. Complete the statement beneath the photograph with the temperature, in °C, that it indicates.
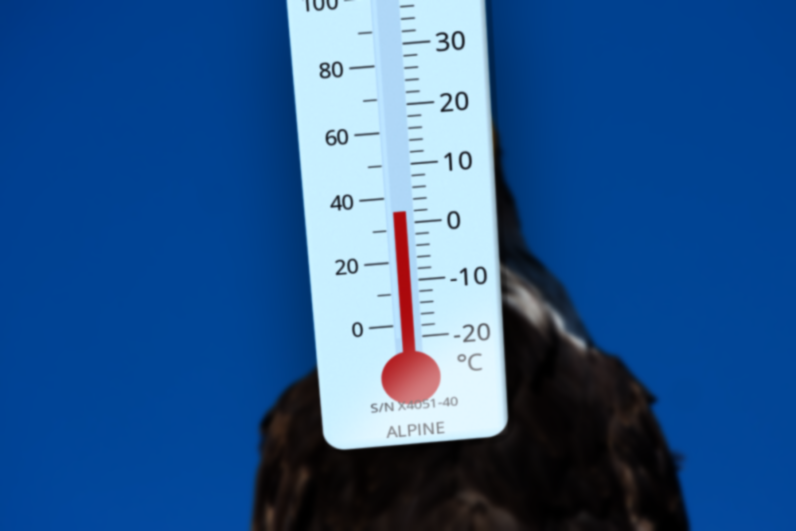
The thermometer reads 2 °C
